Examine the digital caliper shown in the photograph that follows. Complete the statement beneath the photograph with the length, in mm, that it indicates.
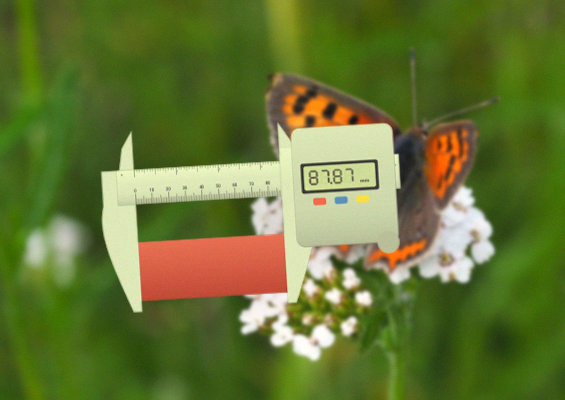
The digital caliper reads 87.87 mm
